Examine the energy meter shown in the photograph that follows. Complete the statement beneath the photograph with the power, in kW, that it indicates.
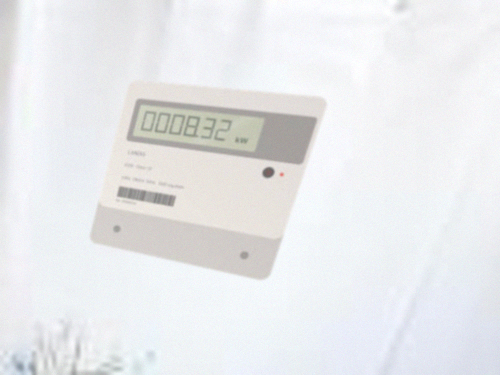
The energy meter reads 8.32 kW
